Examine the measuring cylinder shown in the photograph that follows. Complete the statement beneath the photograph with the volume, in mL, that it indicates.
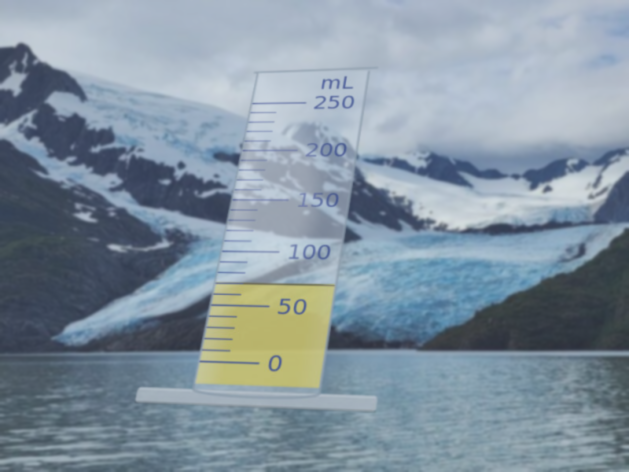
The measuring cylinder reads 70 mL
